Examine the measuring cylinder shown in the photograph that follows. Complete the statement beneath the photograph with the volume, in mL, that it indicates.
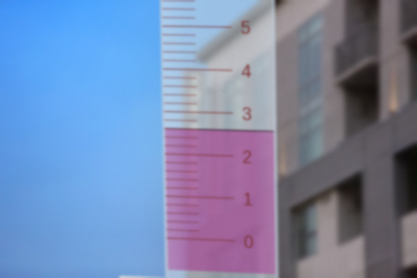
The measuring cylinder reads 2.6 mL
